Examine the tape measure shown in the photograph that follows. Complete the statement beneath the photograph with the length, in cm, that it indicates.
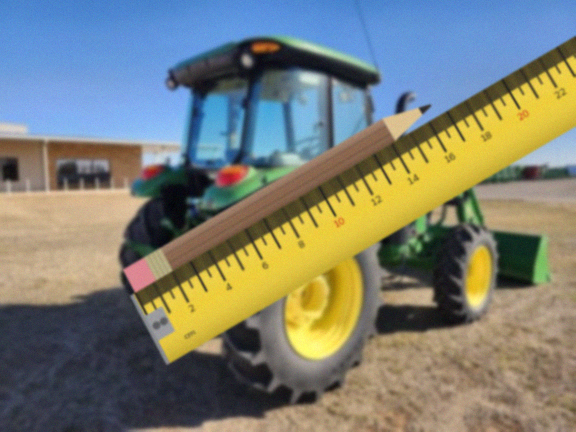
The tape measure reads 16.5 cm
